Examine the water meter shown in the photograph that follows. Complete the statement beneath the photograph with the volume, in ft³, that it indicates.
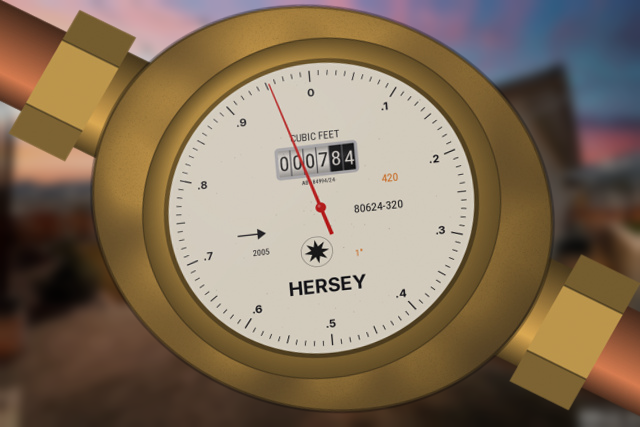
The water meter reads 783.95 ft³
